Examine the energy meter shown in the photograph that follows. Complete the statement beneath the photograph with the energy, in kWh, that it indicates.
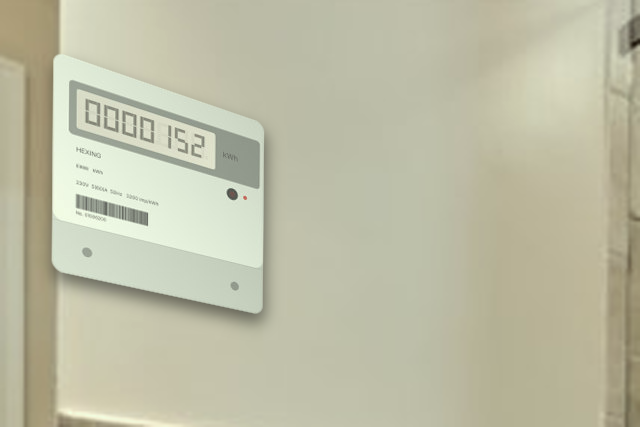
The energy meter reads 152 kWh
